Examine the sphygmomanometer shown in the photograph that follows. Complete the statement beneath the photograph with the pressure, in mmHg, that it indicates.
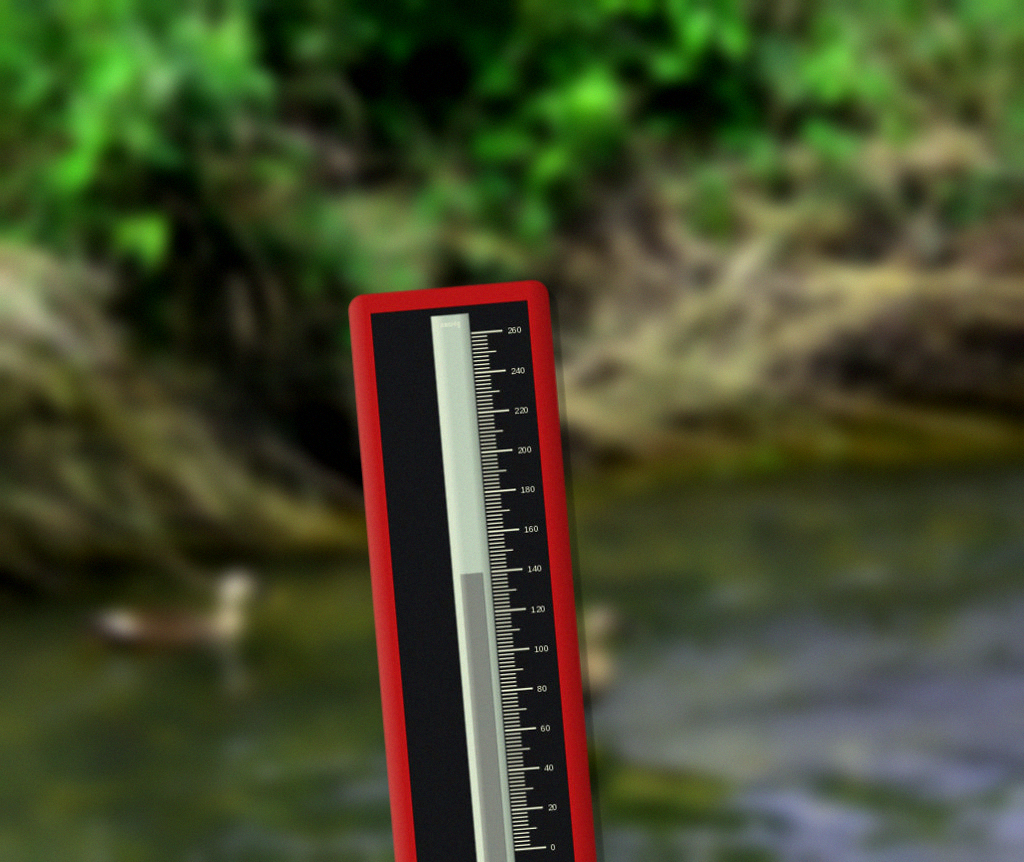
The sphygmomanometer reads 140 mmHg
